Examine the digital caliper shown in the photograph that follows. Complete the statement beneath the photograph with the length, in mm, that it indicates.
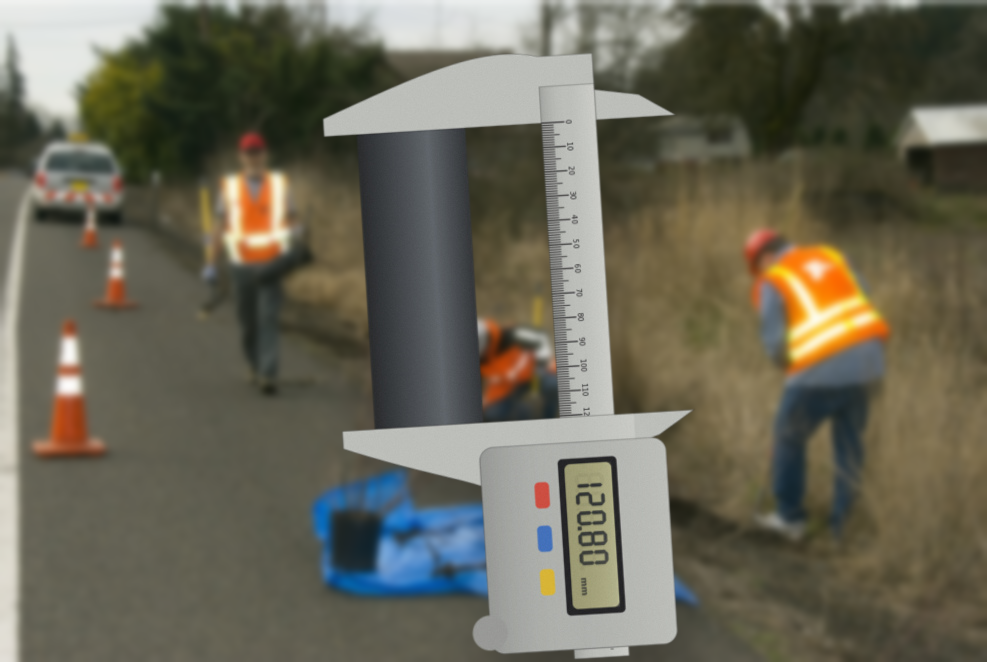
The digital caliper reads 120.80 mm
